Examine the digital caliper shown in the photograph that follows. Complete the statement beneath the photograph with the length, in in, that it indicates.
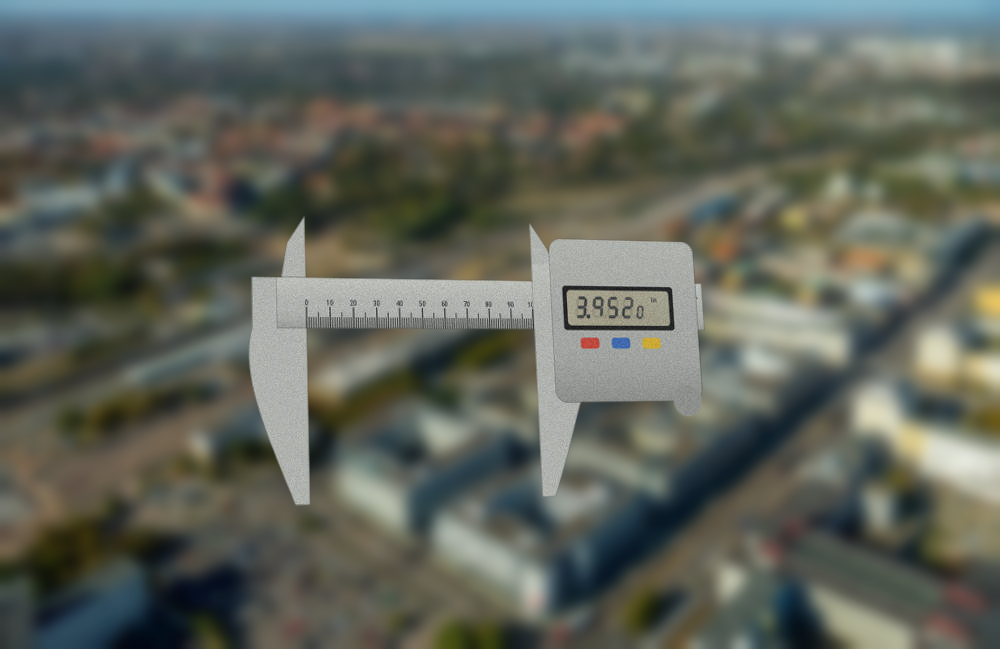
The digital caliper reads 3.9520 in
